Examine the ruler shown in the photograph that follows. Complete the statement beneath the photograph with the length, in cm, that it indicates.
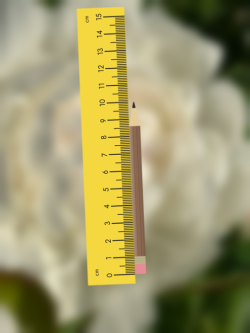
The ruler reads 10 cm
